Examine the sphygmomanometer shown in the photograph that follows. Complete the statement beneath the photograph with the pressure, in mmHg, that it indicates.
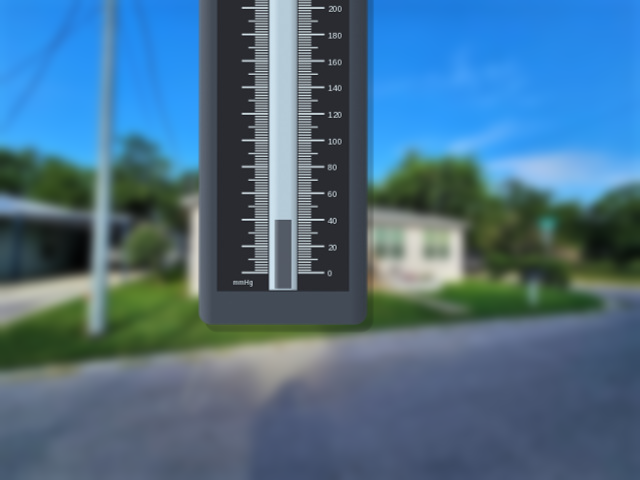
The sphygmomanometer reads 40 mmHg
